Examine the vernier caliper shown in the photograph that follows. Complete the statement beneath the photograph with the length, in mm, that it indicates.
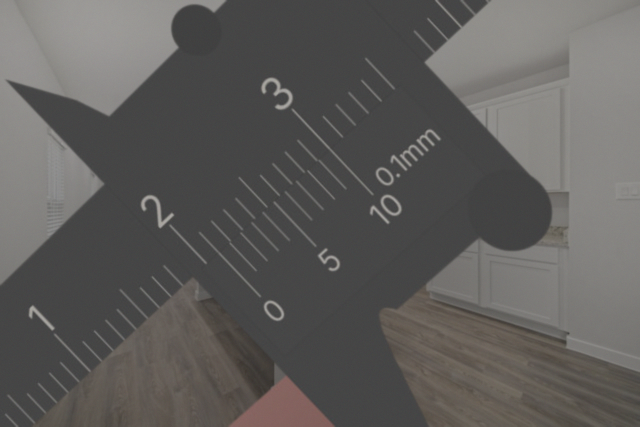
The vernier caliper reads 21.0 mm
